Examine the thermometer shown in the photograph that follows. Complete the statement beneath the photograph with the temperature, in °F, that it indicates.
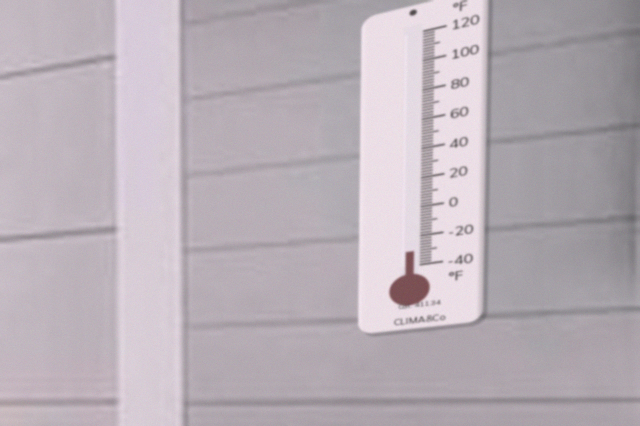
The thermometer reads -30 °F
